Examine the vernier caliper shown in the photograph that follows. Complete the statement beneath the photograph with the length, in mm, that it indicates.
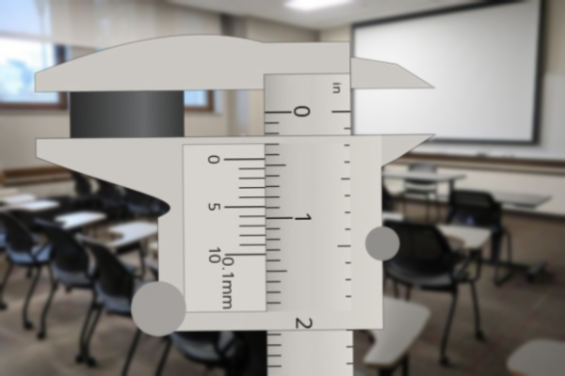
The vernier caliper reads 4.4 mm
